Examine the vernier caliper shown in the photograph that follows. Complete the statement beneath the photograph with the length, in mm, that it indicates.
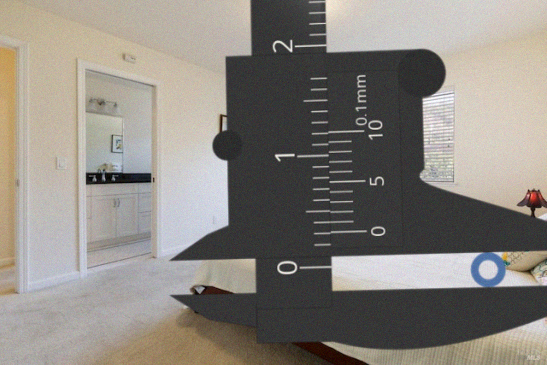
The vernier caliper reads 3.1 mm
